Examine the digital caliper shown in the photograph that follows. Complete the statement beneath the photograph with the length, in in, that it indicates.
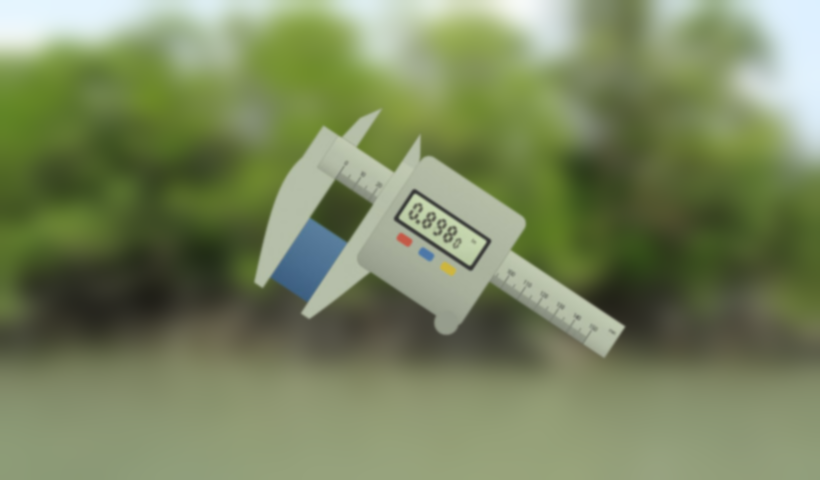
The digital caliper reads 0.8980 in
